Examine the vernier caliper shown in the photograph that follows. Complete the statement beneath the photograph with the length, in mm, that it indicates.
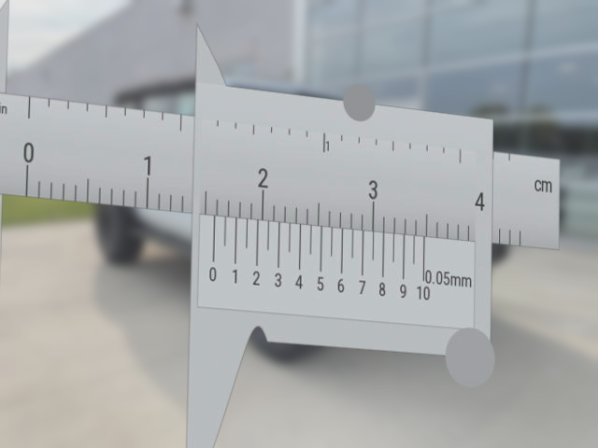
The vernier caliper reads 15.8 mm
